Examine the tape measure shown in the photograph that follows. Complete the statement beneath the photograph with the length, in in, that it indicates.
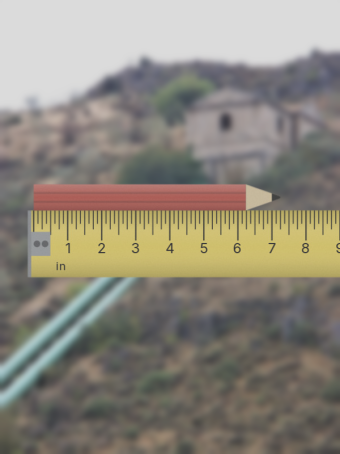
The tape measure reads 7.25 in
